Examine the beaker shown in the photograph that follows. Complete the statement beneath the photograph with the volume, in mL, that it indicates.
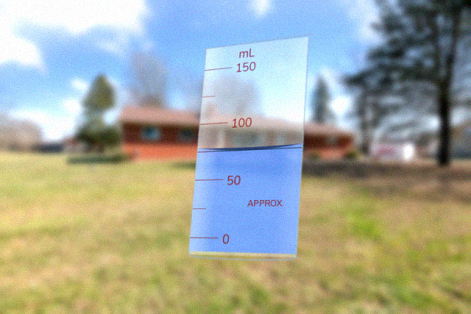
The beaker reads 75 mL
